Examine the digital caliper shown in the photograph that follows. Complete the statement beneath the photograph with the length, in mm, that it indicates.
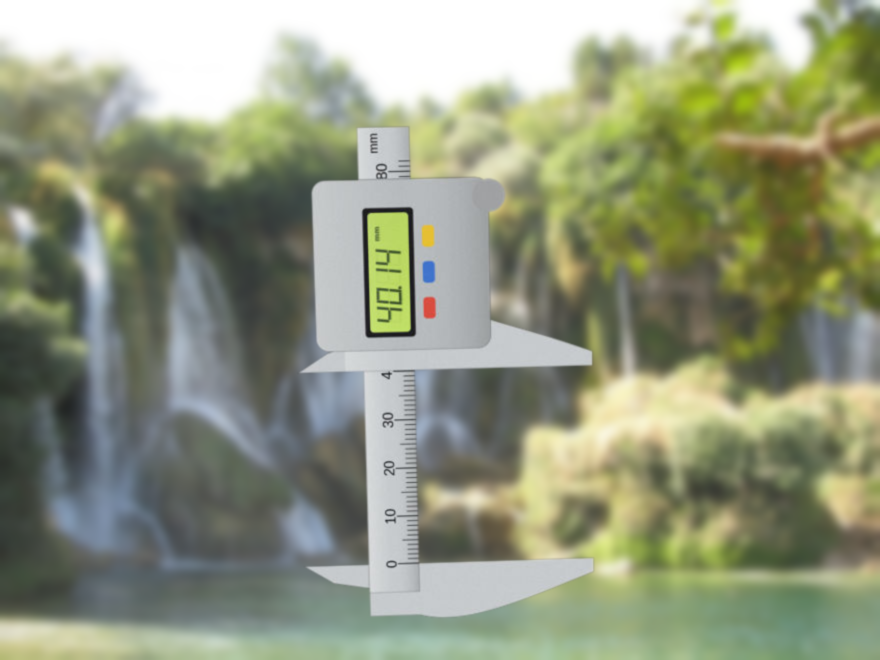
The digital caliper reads 40.14 mm
